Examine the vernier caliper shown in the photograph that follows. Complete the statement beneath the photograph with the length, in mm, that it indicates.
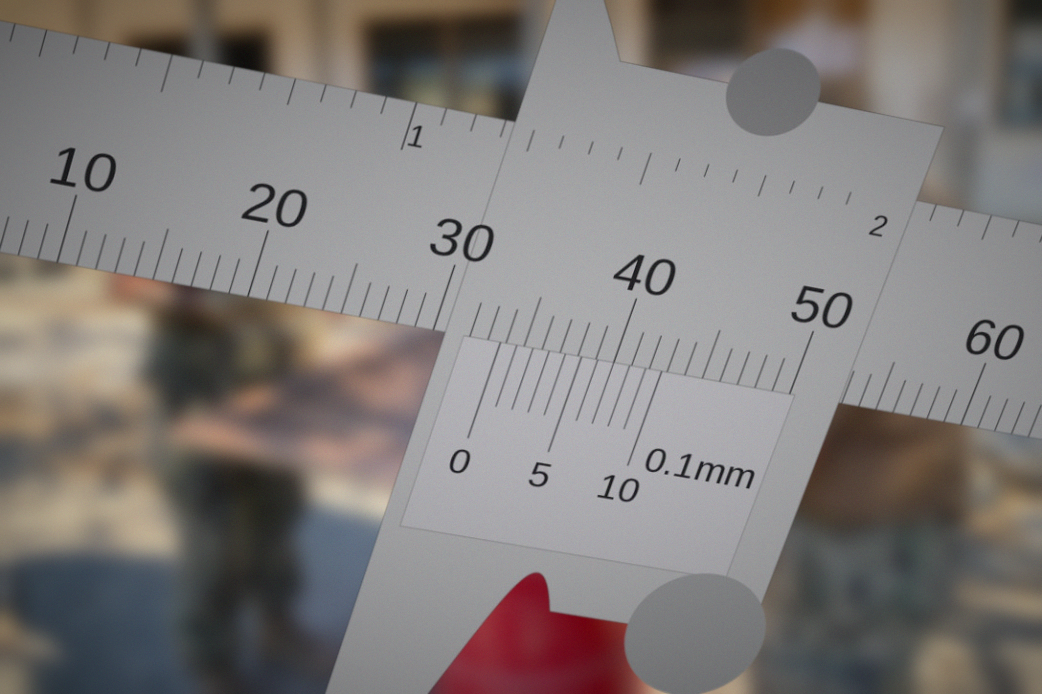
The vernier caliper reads 33.7 mm
